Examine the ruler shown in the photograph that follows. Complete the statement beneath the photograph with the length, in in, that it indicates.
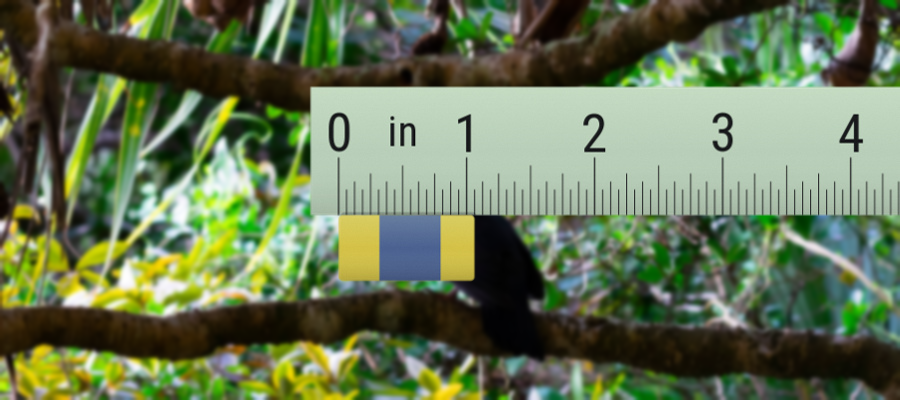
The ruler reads 1.0625 in
